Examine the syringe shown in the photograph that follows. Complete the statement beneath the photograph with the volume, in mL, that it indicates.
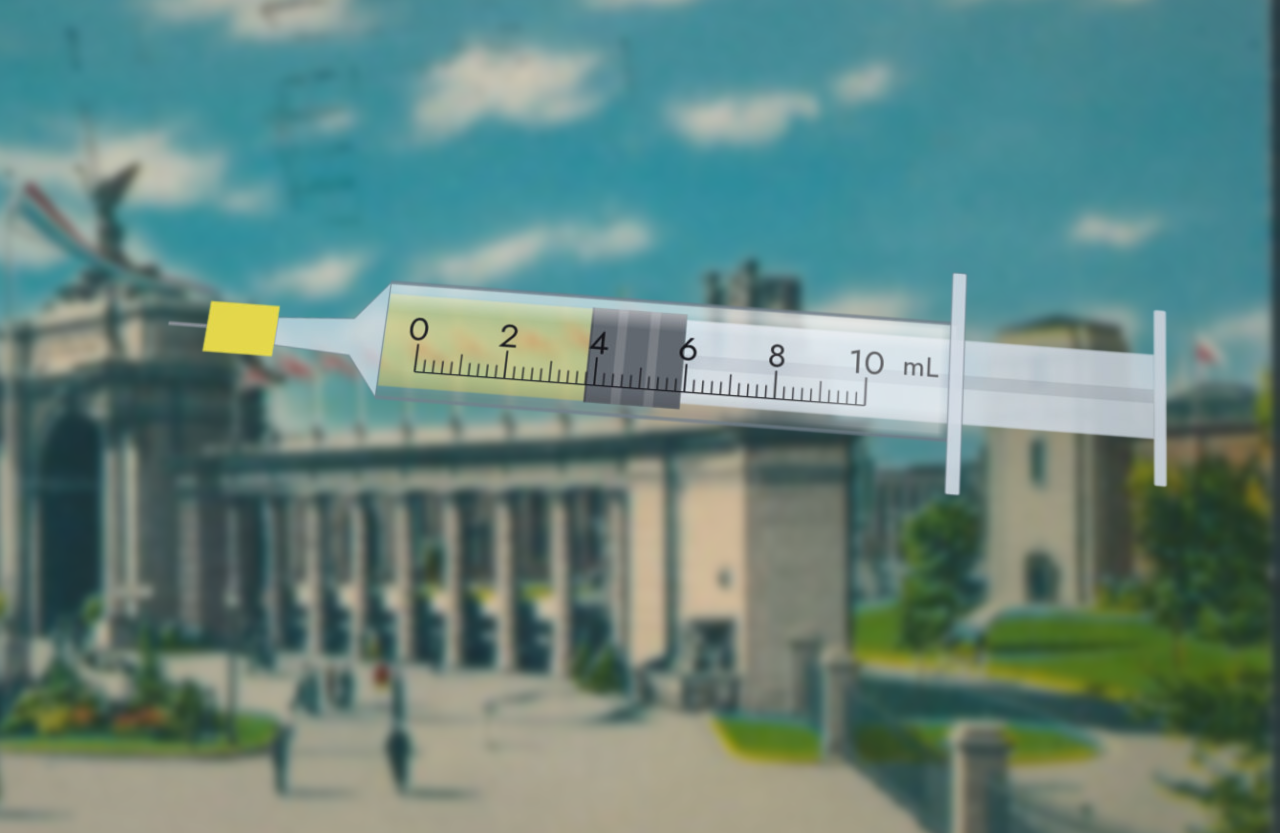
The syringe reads 3.8 mL
